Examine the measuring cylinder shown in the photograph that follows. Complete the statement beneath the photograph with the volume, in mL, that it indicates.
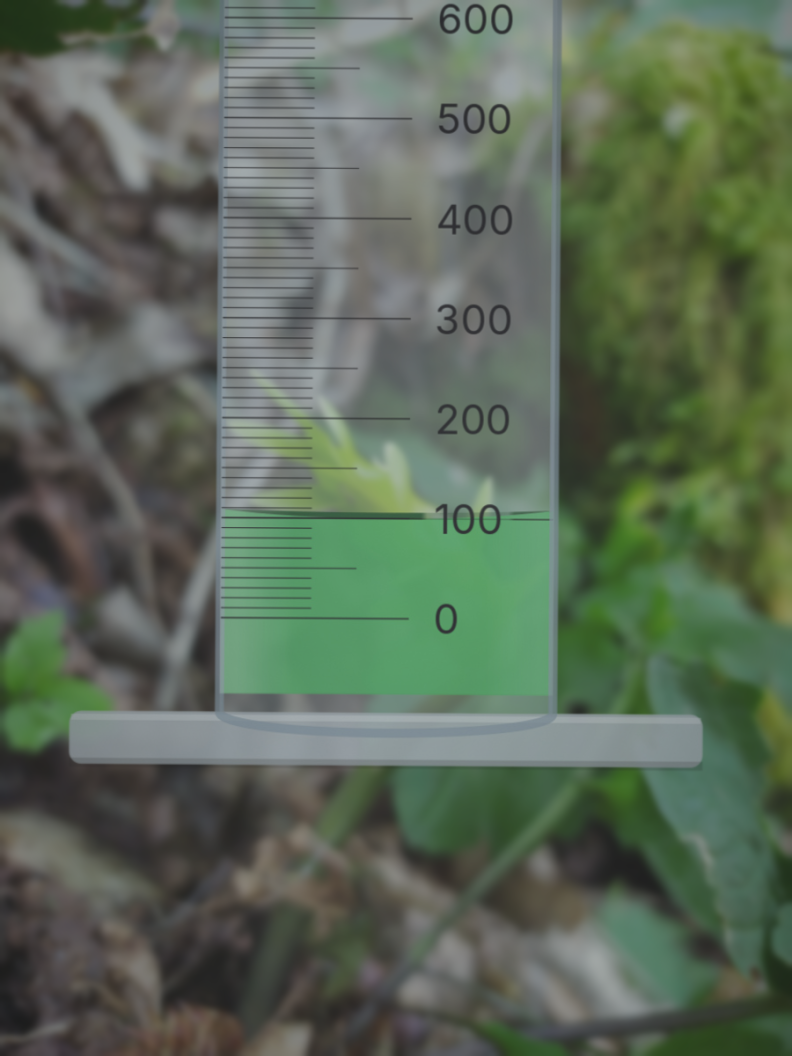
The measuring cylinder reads 100 mL
